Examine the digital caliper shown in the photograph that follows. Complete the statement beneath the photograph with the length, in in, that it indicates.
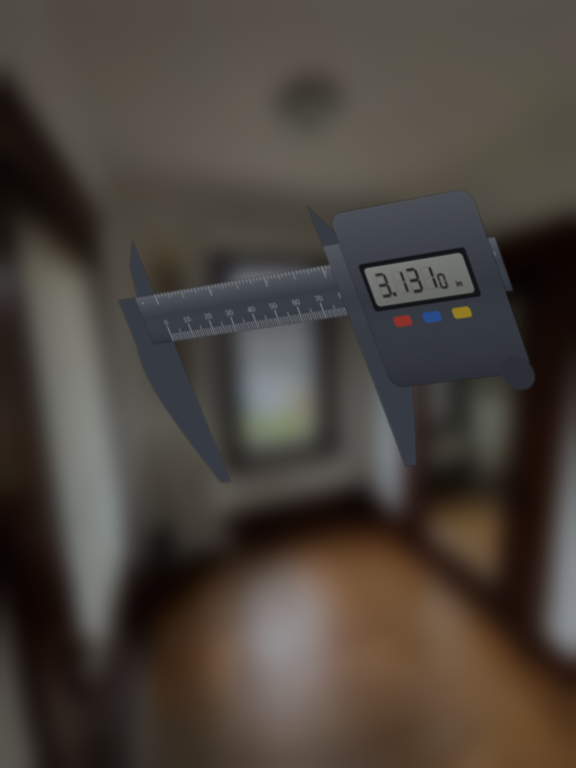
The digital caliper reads 3.1310 in
